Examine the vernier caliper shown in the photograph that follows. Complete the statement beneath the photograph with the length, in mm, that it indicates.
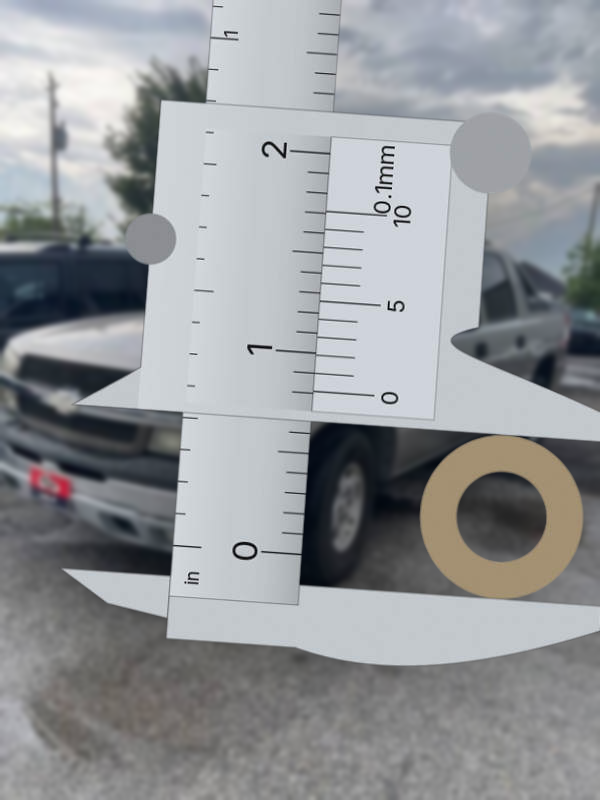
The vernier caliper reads 8.1 mm
